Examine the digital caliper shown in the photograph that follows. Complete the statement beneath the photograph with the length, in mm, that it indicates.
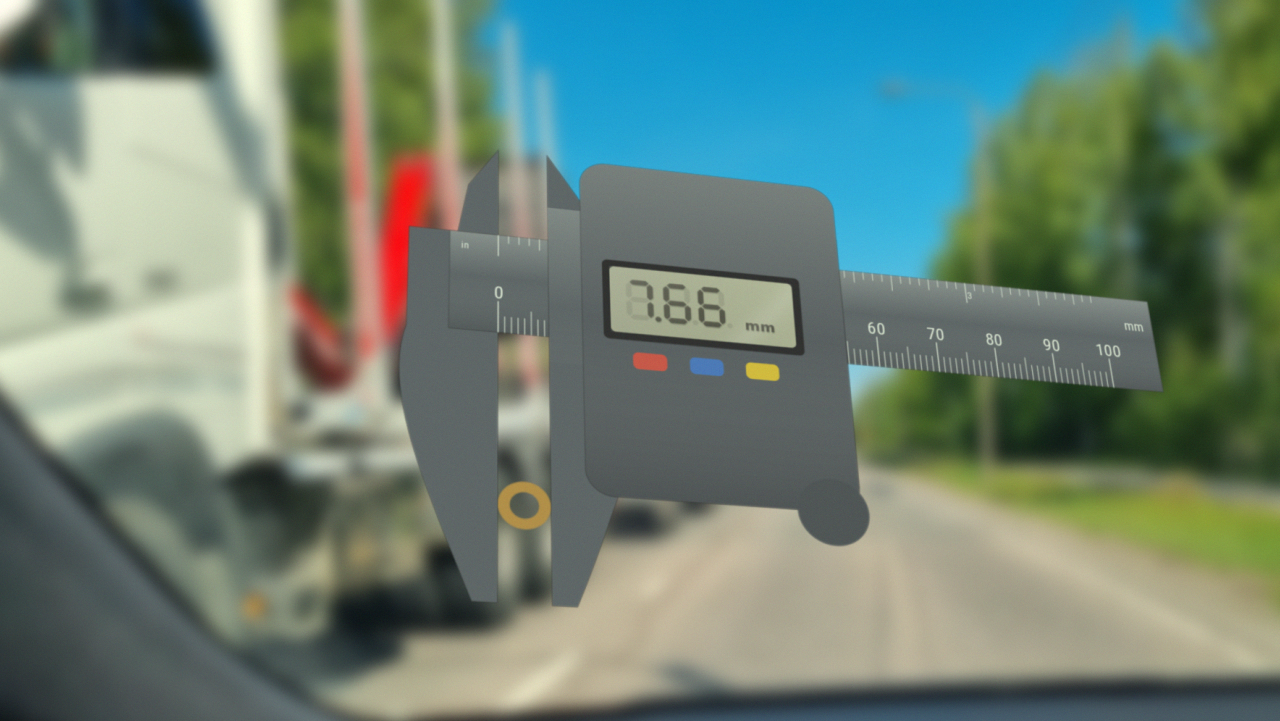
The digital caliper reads 7.66 mm
